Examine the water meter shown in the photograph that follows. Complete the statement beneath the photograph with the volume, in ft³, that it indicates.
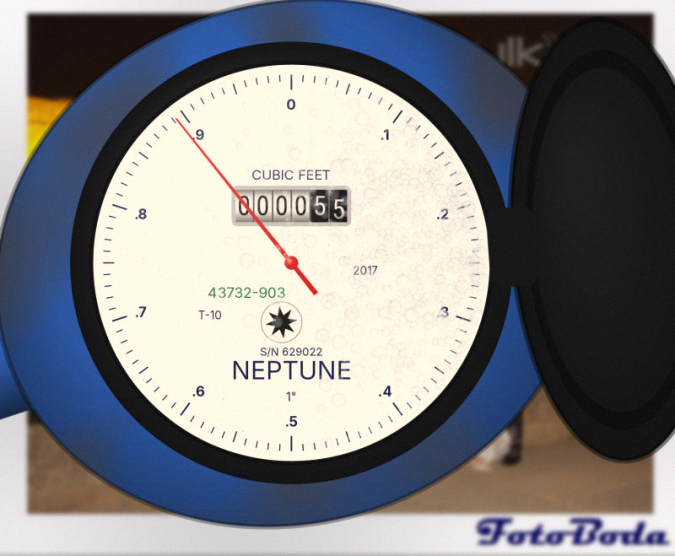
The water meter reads 54.89 ft³
